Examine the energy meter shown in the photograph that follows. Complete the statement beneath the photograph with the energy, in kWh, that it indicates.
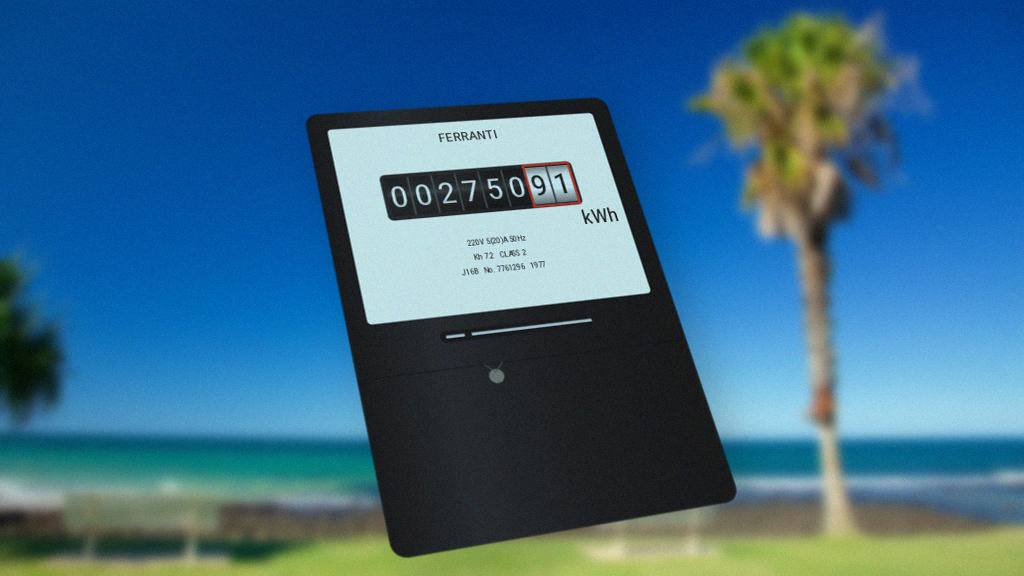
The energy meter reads 2750.91 kWh
